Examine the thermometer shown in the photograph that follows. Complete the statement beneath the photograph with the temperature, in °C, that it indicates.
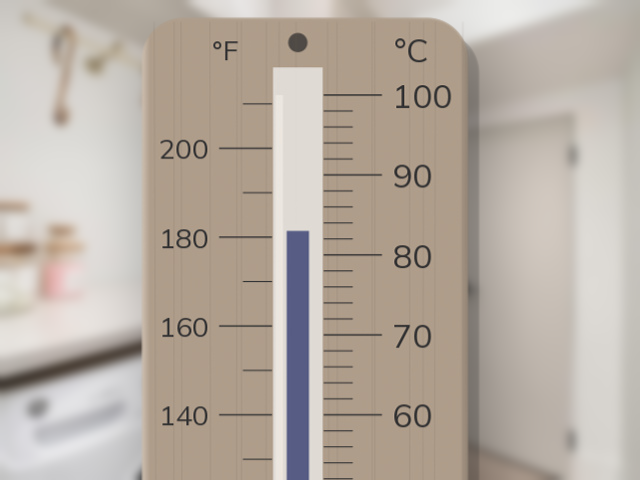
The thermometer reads 83 °C
